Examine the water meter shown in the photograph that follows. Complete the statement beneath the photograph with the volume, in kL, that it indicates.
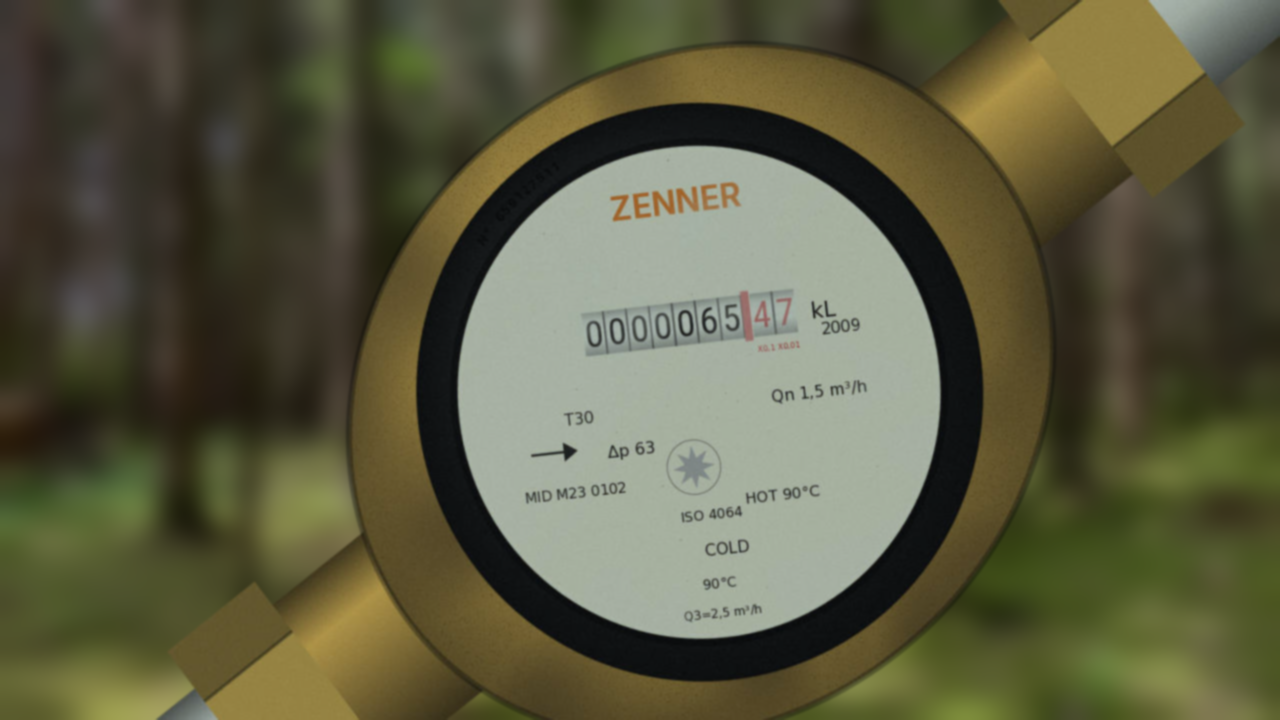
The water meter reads 65.47 kL
